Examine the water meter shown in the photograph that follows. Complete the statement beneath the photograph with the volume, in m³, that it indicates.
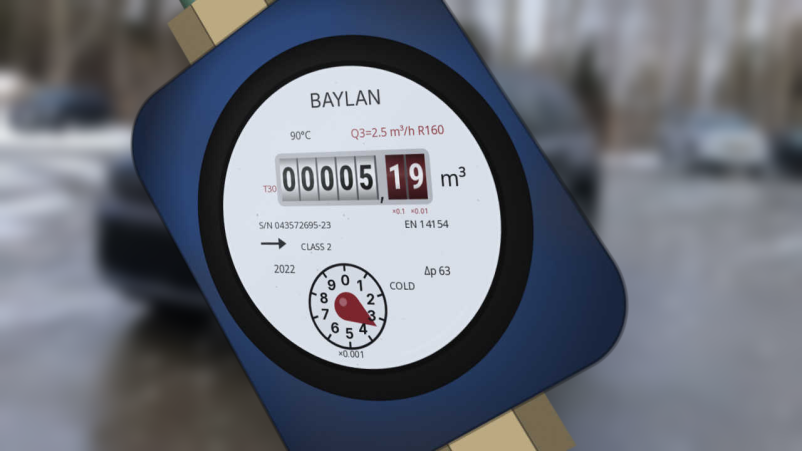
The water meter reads 5.193 m³
